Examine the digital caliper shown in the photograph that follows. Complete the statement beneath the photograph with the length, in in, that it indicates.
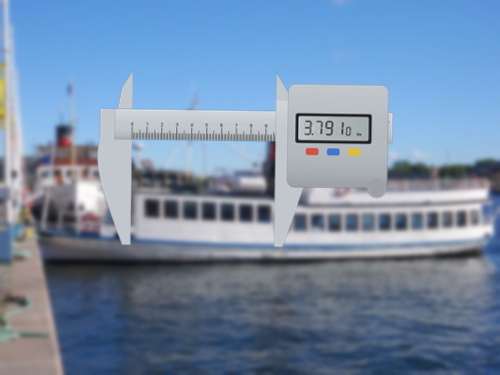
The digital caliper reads 3.7910 in
